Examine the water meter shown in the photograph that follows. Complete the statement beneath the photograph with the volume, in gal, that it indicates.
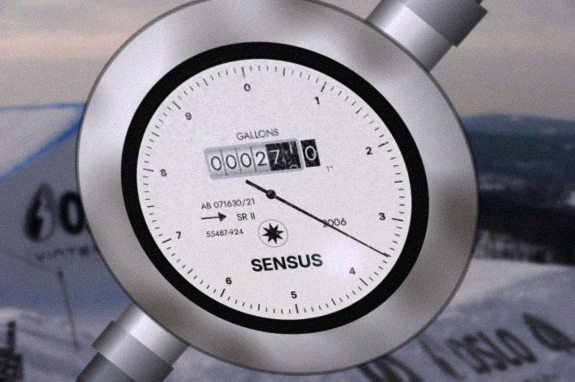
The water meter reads 2713.5 gal
